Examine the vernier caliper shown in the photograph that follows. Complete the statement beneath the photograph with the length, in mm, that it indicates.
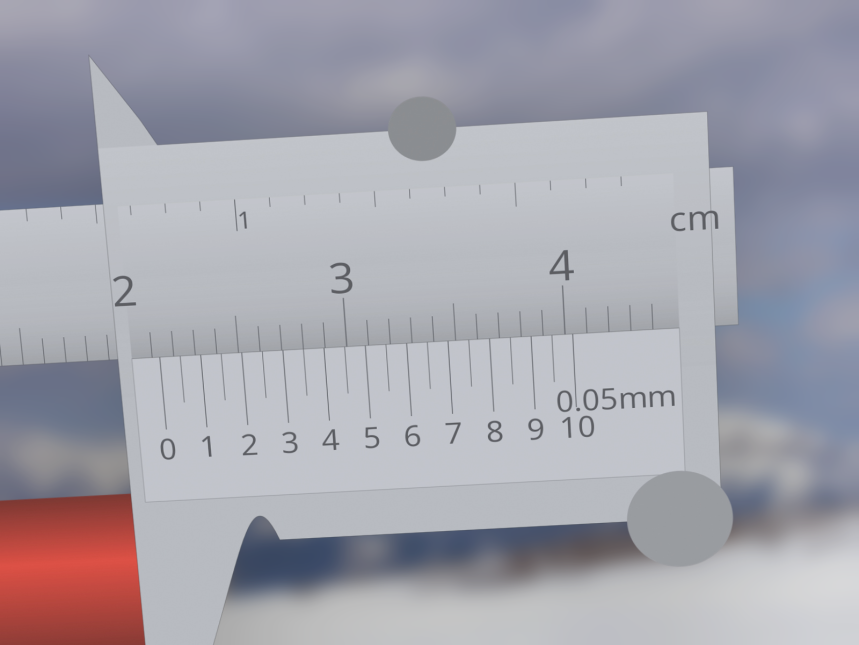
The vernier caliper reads 21.35 mm
